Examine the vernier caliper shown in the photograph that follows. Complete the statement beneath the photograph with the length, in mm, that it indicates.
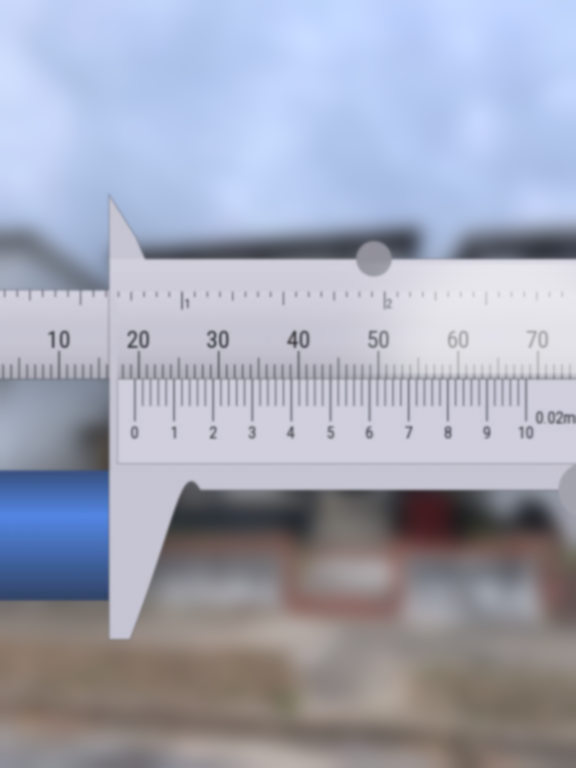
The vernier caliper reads 19.5 mm
